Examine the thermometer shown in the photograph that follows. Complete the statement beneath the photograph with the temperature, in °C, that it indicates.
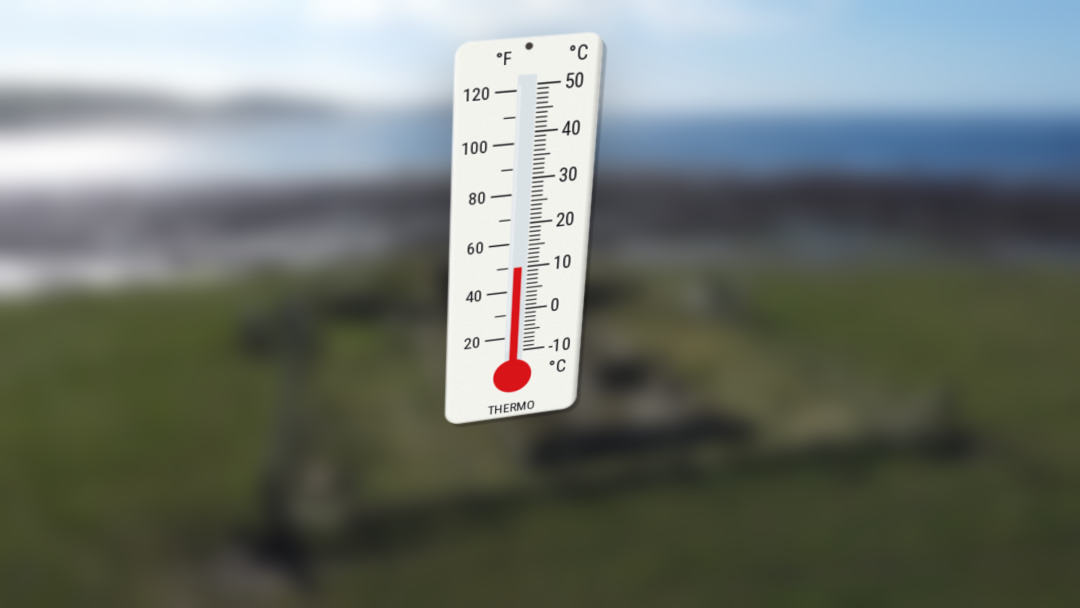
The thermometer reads 10 °C
